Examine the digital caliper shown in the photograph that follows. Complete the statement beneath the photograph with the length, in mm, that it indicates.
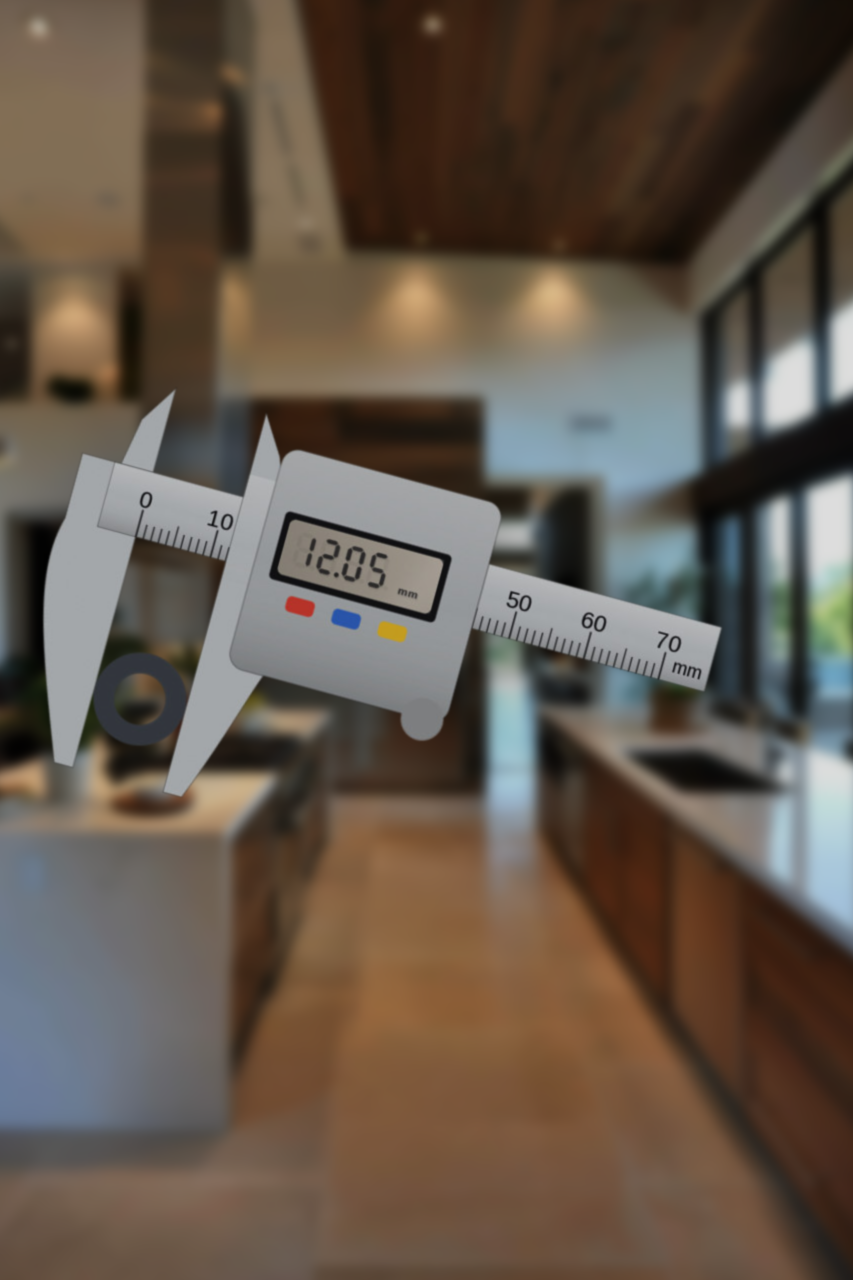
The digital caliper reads 12.05 mm
